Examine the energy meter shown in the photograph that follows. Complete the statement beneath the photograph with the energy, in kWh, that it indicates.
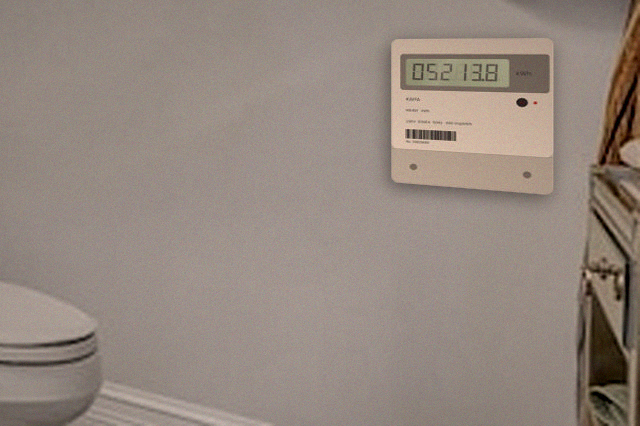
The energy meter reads 5213.8 kWh
